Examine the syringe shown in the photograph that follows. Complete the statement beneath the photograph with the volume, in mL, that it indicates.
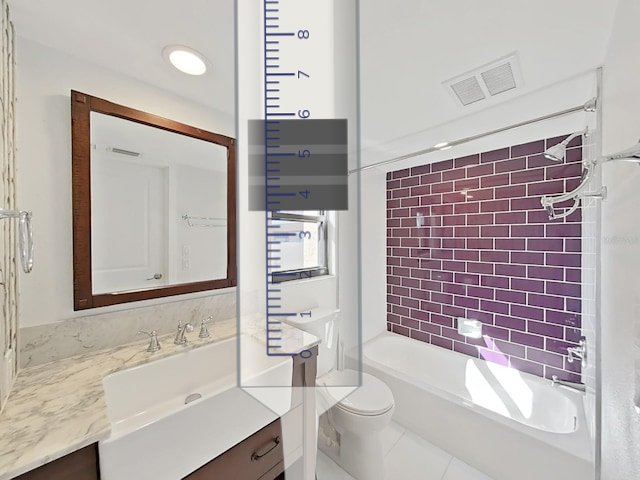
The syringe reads 3.6 mL
